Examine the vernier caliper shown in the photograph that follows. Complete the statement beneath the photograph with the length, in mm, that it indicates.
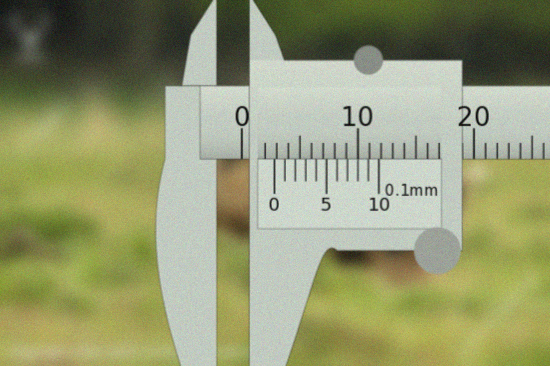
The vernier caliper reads 2.8 mm
